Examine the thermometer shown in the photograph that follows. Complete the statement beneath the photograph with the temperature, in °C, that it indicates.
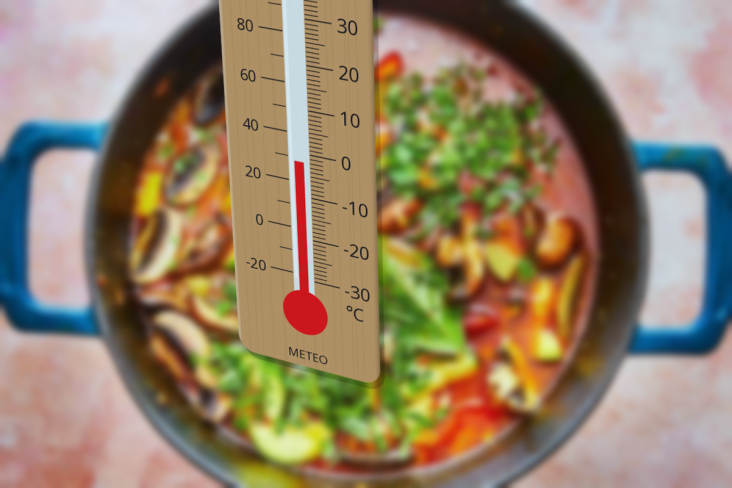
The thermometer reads -2 °C
